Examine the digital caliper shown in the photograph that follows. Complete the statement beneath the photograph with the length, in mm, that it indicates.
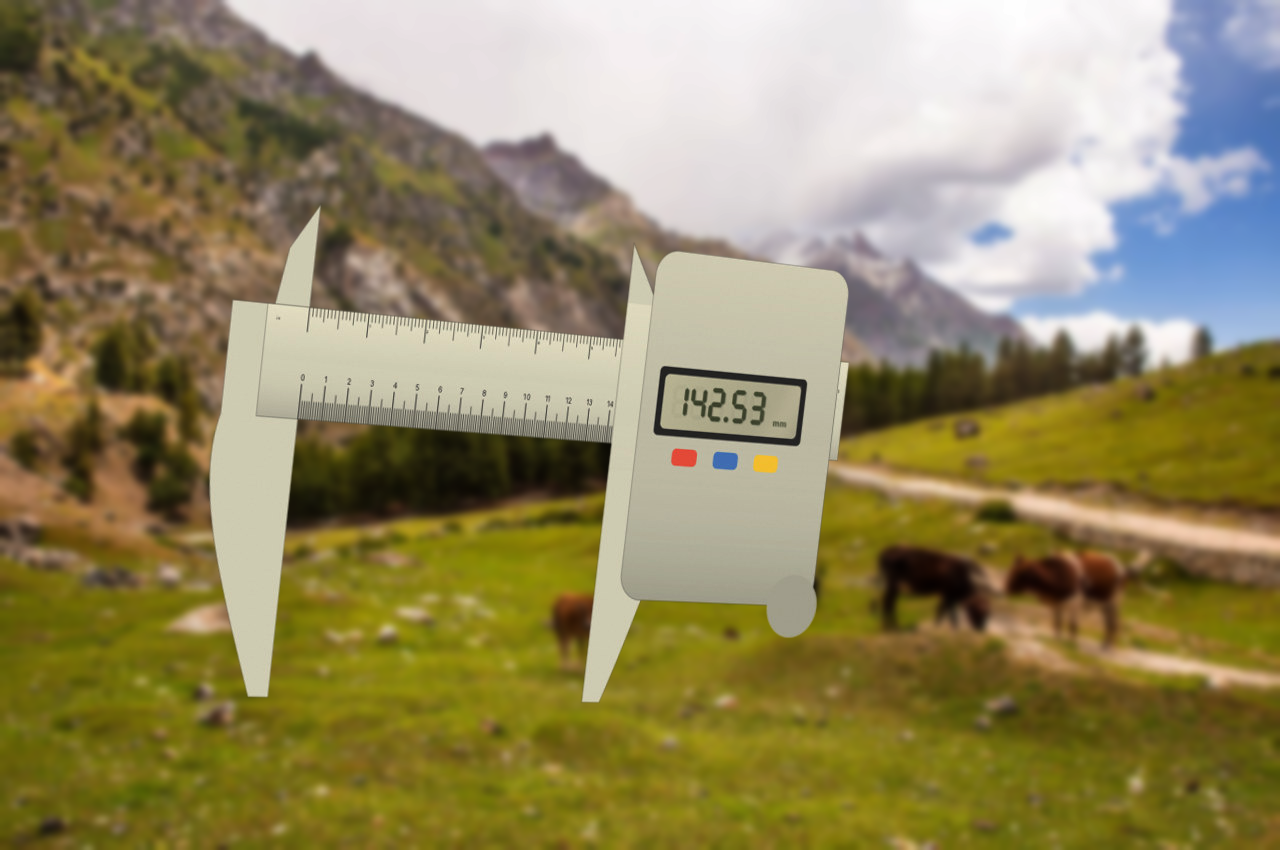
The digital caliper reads 142.53 mm
